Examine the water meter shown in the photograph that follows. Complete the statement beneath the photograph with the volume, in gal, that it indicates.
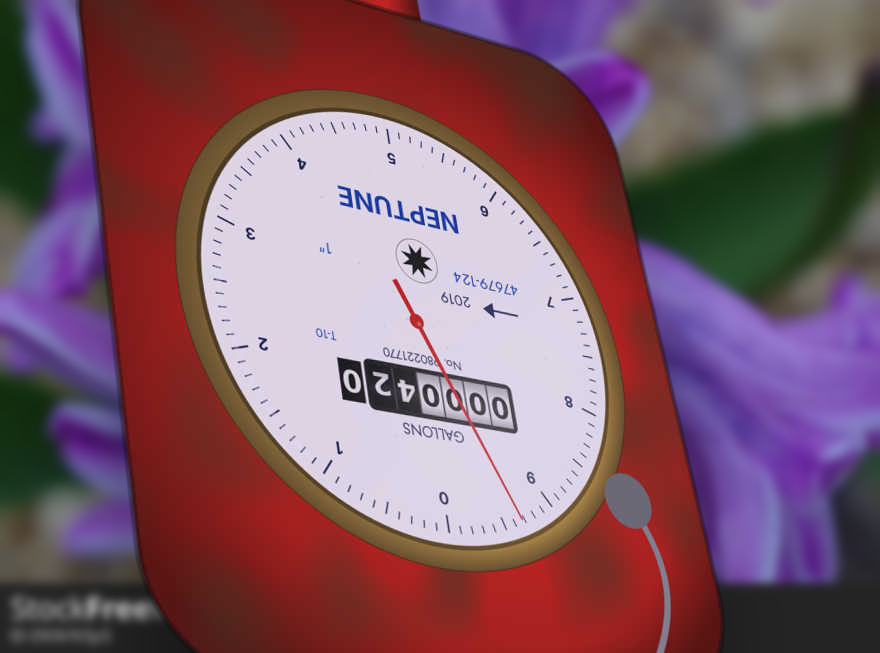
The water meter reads 419.3 gal
